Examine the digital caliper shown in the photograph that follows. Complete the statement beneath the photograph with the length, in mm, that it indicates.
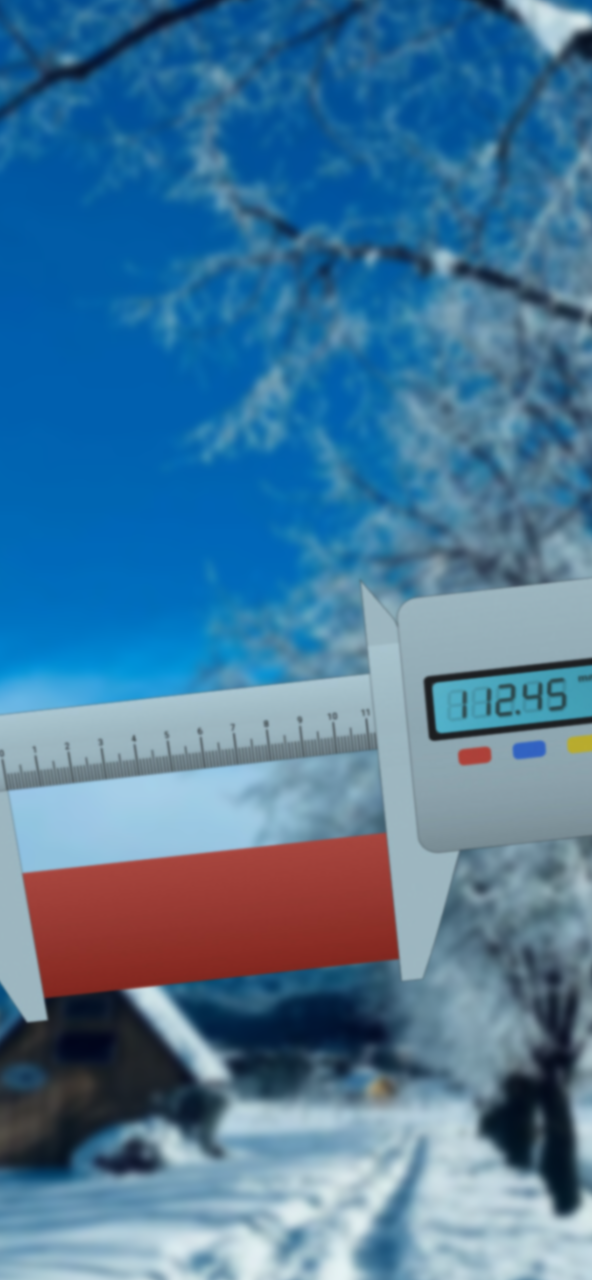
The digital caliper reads 112.45 mm
